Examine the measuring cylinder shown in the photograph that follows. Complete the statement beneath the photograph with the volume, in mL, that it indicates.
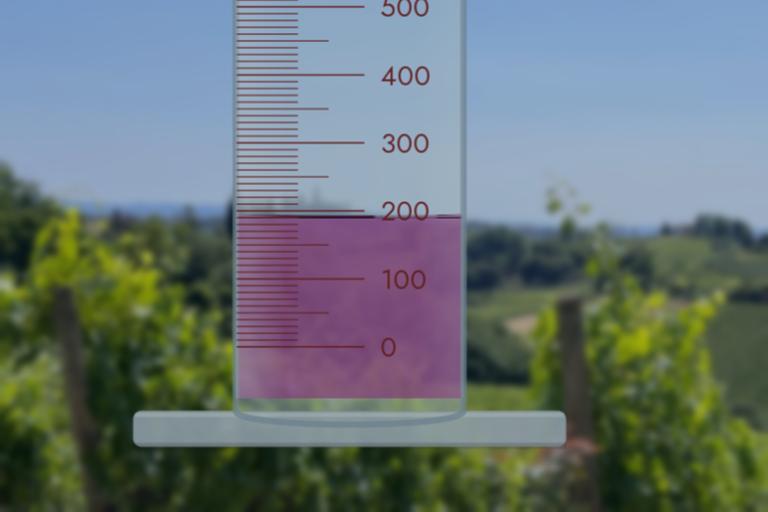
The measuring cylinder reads 190 mL
